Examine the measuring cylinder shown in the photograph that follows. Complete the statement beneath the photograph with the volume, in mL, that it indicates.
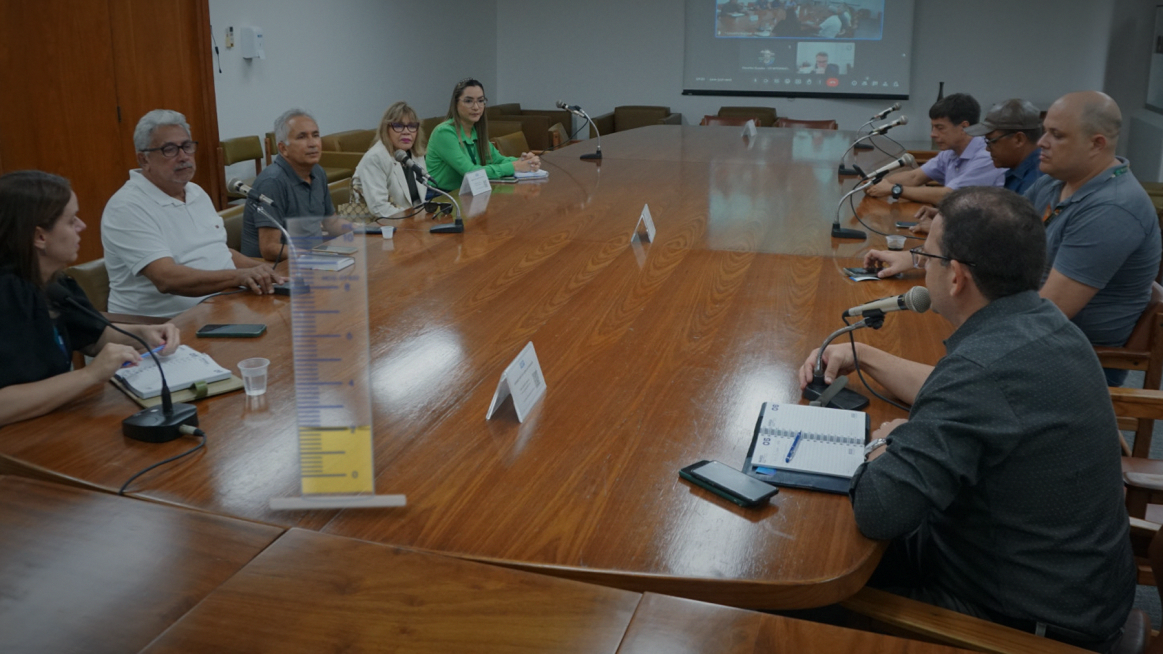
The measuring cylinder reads 2 mL
